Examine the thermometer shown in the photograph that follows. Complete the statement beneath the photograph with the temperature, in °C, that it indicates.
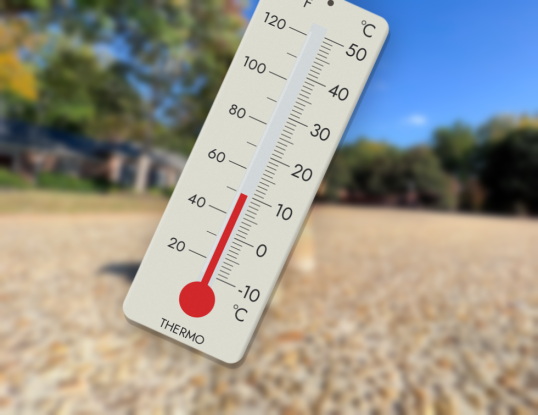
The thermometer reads 10 °C
